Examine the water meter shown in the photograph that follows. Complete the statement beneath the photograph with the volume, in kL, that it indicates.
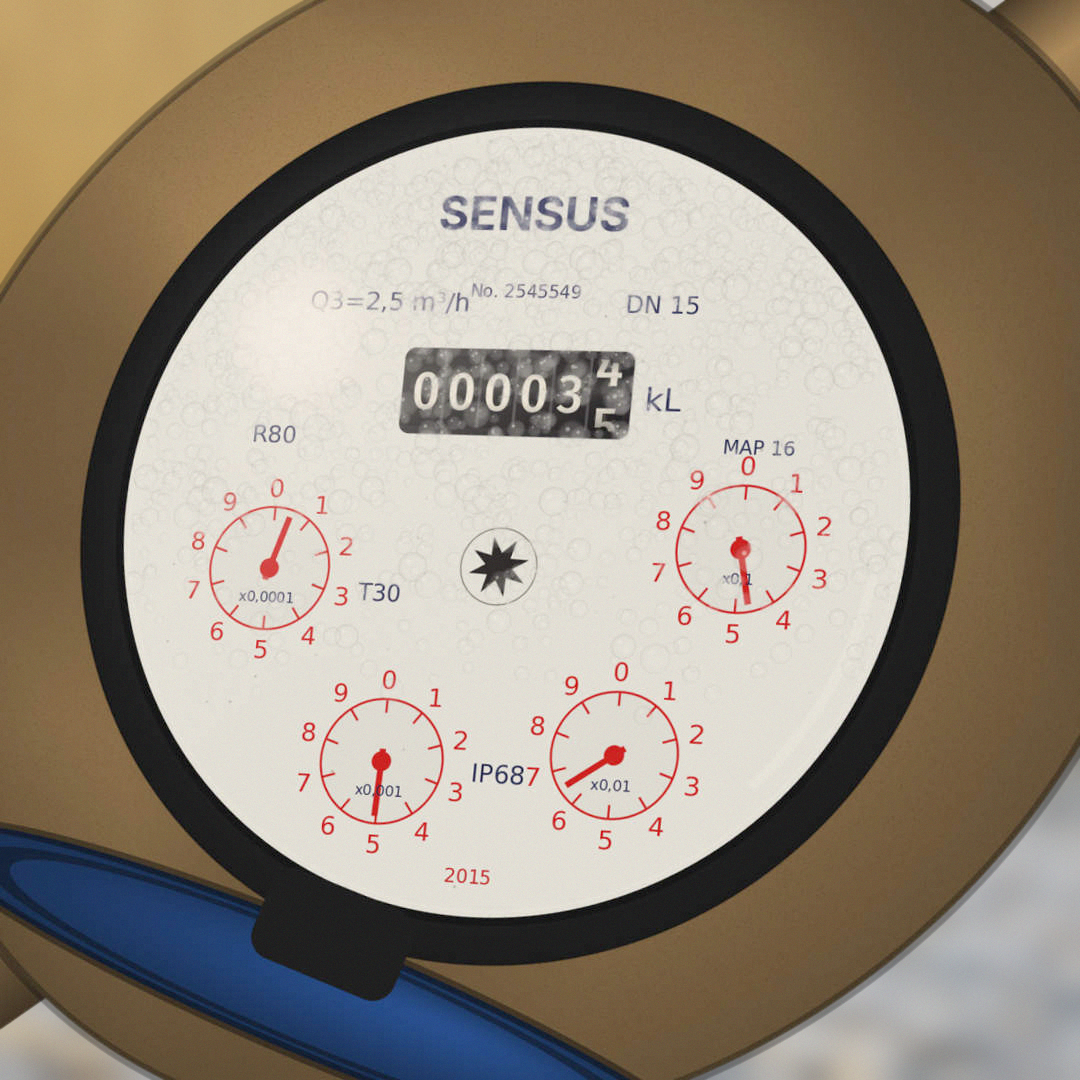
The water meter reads 34.4650 kL
